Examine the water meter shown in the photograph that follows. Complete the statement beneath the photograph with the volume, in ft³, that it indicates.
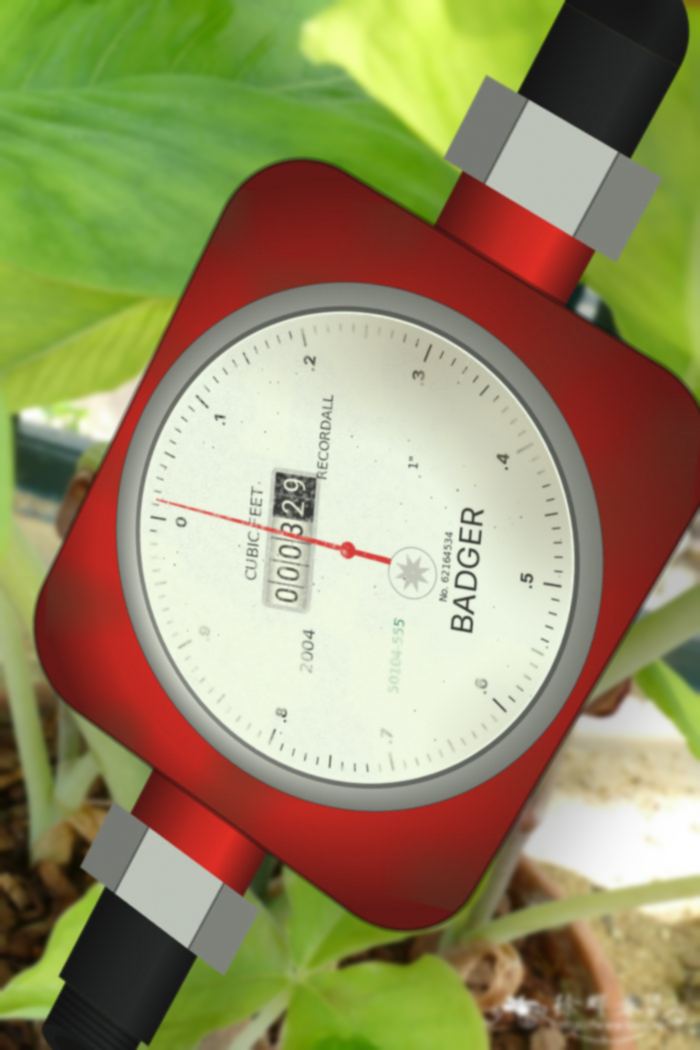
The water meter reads 329.01 ft³
